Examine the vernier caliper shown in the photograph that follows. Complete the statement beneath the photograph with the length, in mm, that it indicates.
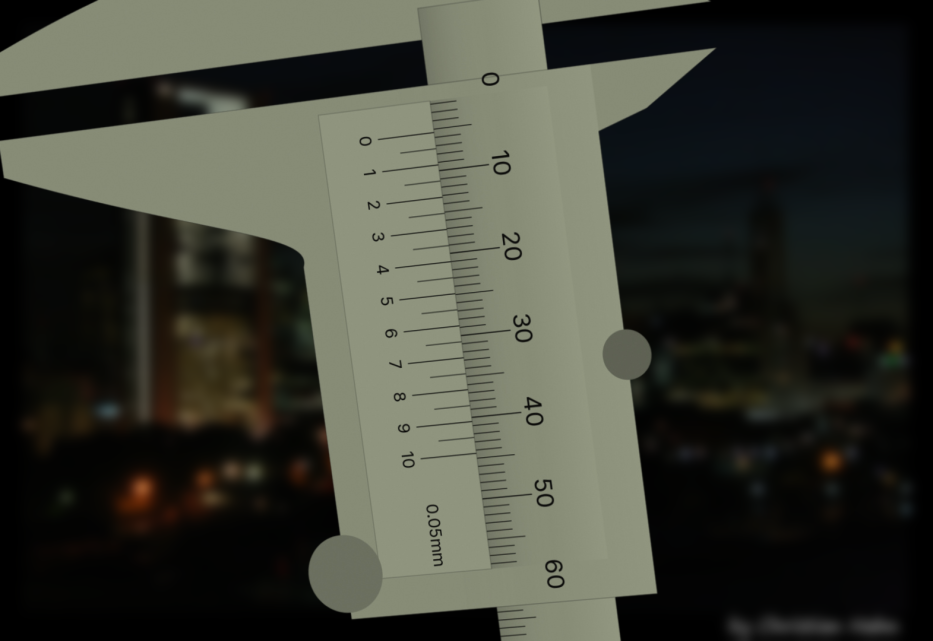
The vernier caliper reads 5.4 mm
